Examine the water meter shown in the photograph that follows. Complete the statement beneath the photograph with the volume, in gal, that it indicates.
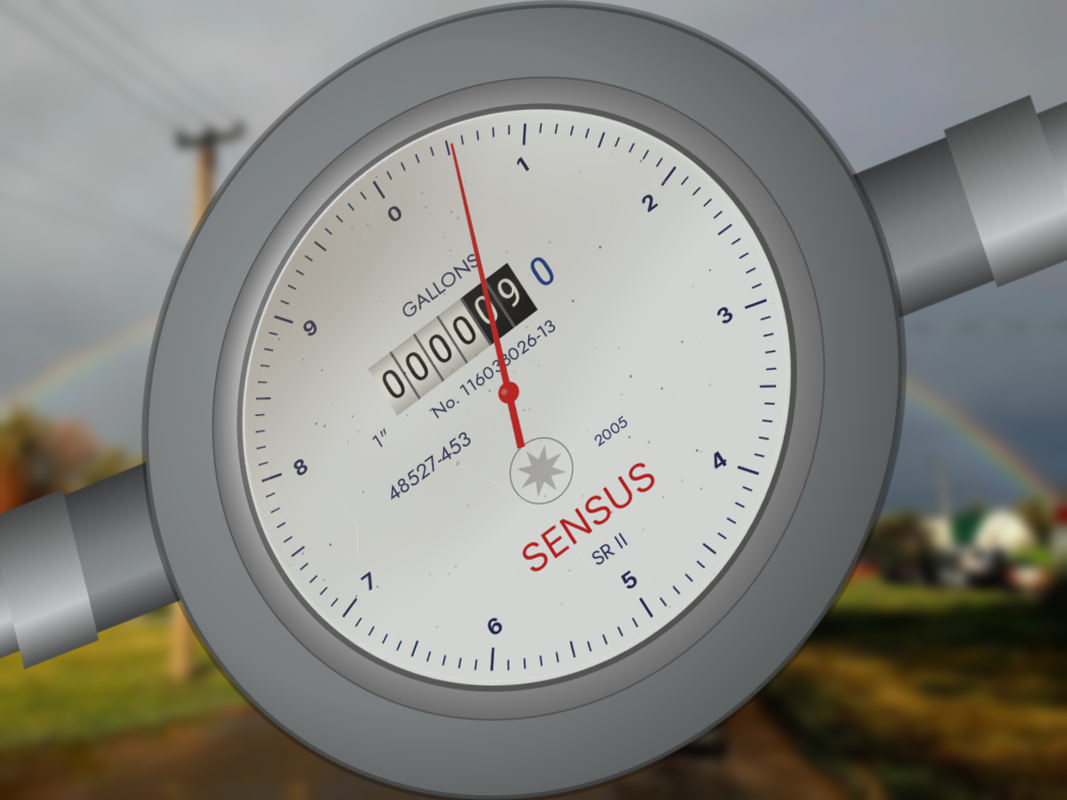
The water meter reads 90.5 gal
